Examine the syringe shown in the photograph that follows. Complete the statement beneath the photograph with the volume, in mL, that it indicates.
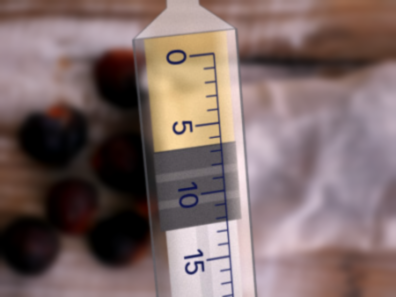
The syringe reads 6.5 mL
